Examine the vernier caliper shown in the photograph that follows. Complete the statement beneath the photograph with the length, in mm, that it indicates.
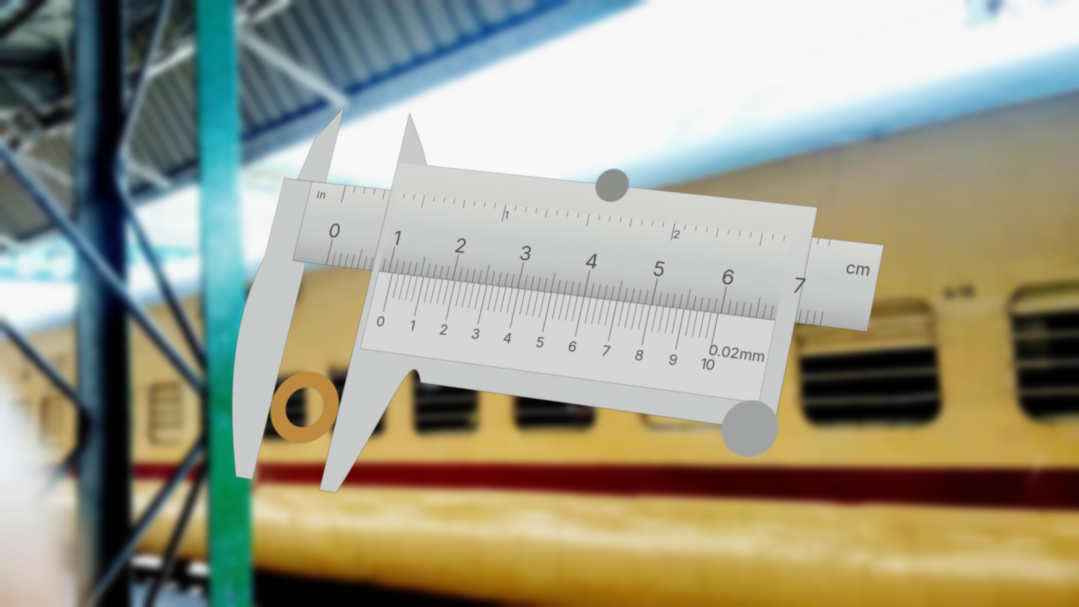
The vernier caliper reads 10.6 mm
